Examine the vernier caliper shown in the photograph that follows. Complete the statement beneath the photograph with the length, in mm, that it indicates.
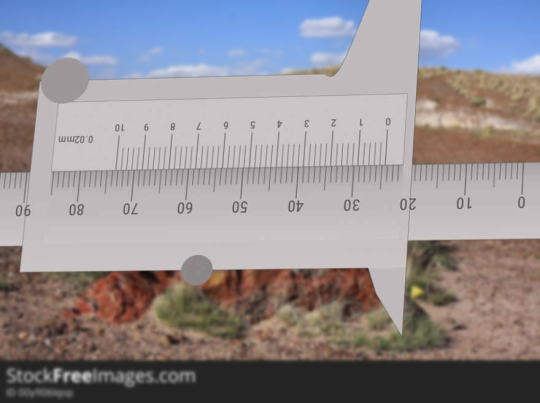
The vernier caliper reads 24.4 mm
